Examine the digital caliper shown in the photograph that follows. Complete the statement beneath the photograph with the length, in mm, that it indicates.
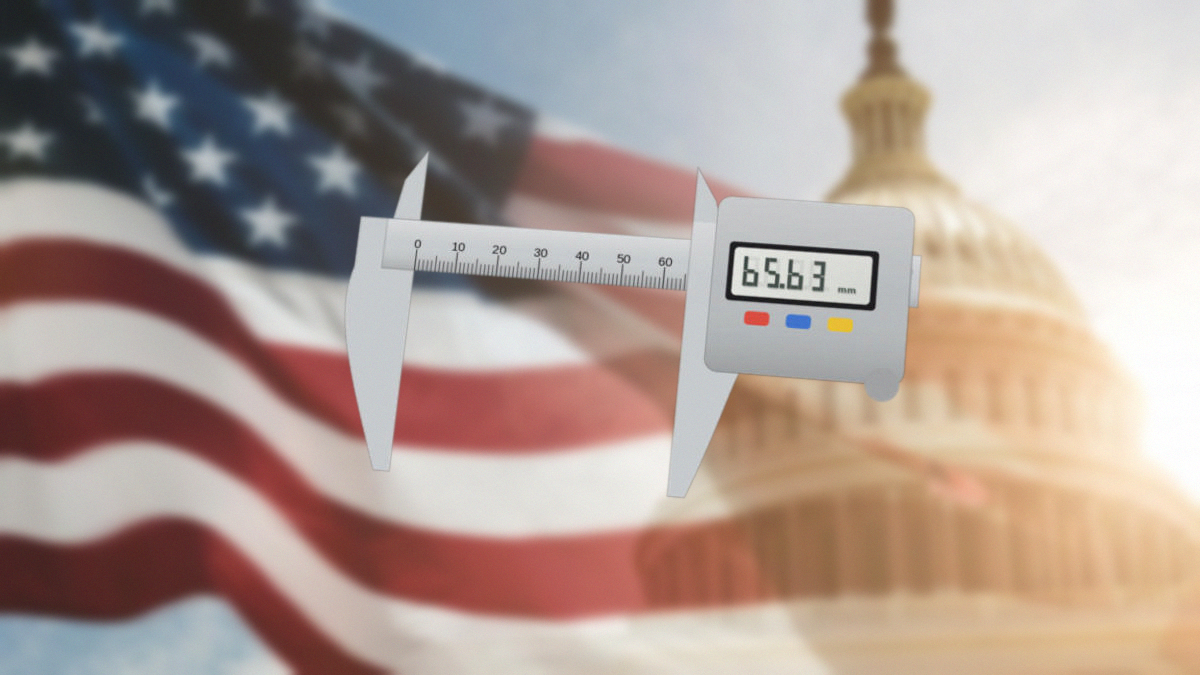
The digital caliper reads 65.63 mm
